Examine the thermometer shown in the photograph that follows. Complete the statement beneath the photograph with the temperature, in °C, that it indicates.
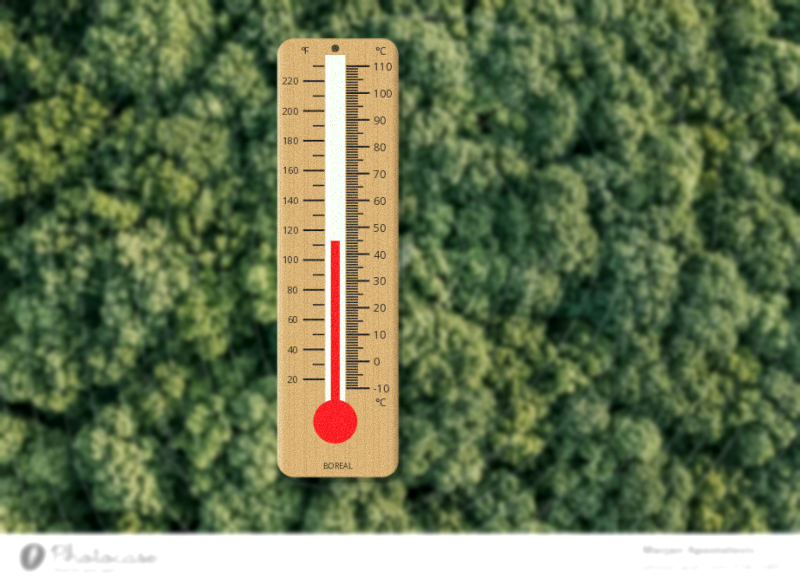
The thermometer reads 45 °C
